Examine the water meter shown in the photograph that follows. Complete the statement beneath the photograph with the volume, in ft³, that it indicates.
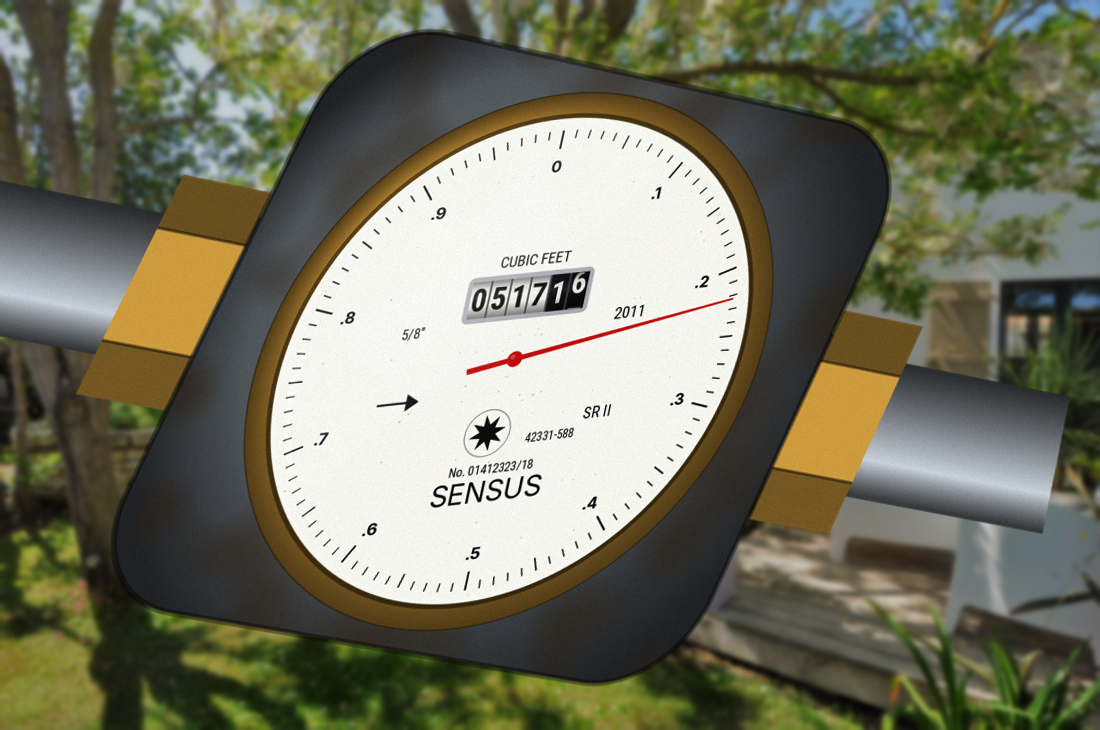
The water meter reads 51716.22 ft³
